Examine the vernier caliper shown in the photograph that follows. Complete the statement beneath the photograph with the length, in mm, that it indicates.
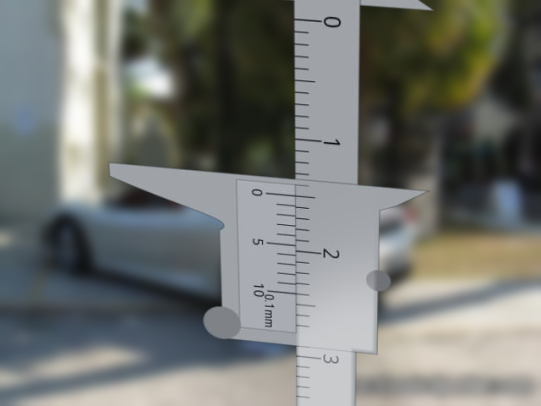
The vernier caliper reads 15.0 mm
